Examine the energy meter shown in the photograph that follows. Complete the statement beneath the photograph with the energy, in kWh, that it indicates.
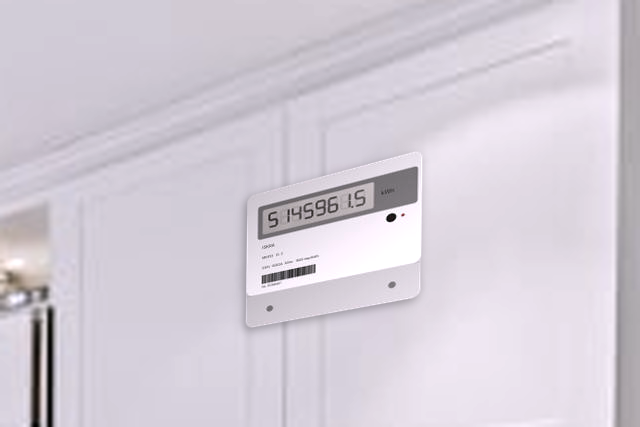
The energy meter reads 5145961.5 kWh
